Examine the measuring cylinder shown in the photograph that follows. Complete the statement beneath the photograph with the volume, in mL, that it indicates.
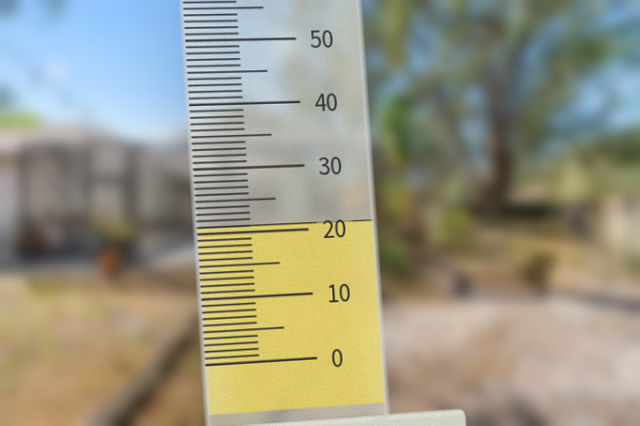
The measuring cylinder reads 21 mL
